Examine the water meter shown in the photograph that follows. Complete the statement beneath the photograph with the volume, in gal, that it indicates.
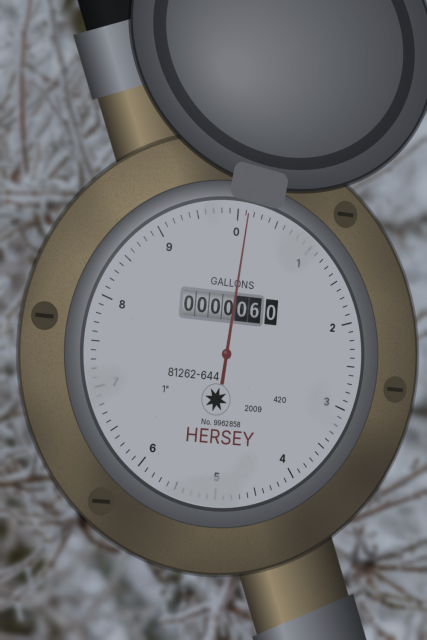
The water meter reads 60.1 gal
